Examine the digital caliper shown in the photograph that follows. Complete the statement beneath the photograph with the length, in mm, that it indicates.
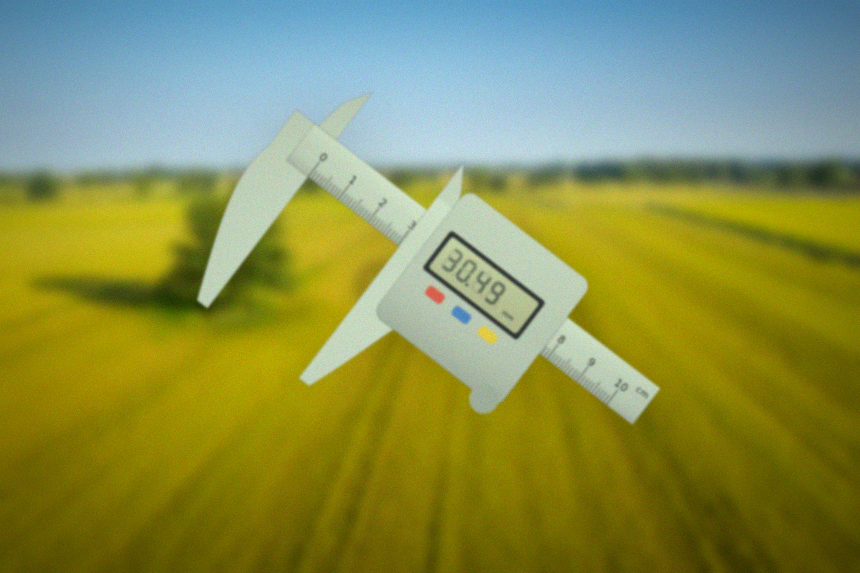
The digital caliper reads 30.49 mm
